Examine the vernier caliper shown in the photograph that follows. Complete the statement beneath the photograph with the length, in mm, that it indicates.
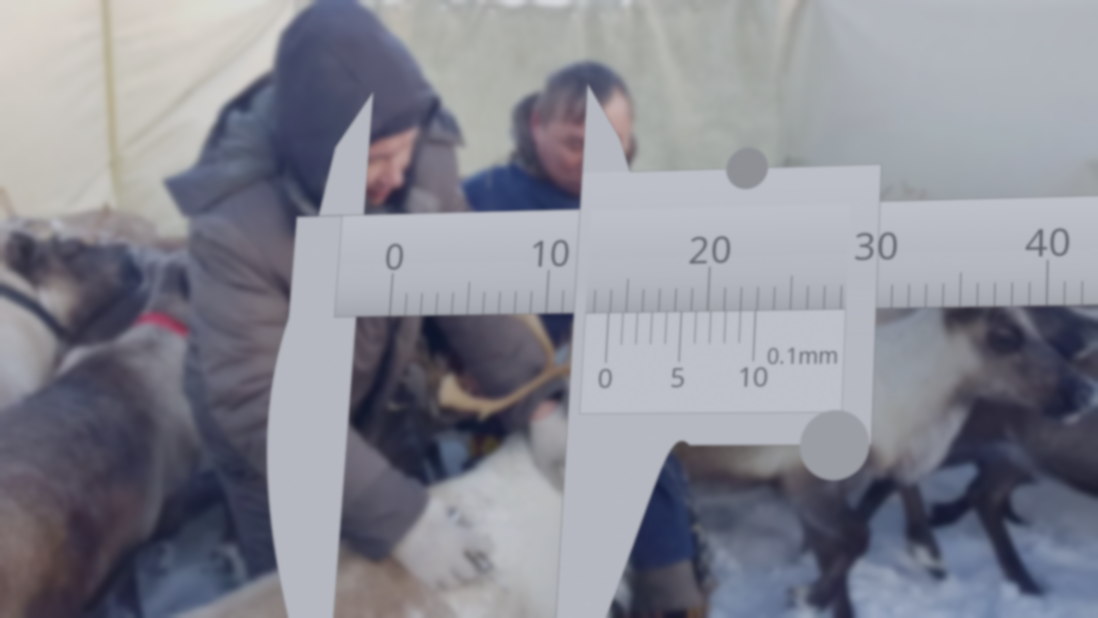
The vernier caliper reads 13.9 mm
